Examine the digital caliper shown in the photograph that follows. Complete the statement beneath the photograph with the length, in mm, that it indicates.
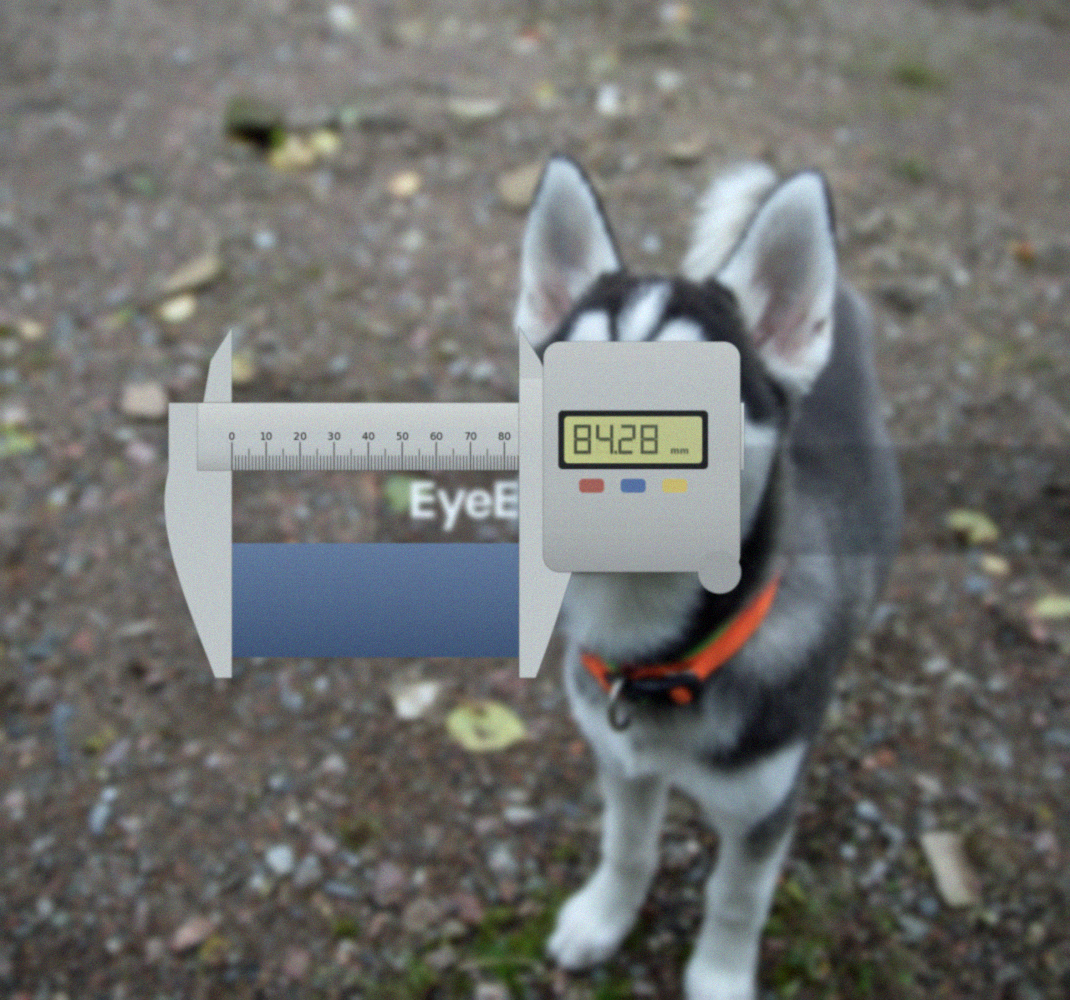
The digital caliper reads 84.28 mm
